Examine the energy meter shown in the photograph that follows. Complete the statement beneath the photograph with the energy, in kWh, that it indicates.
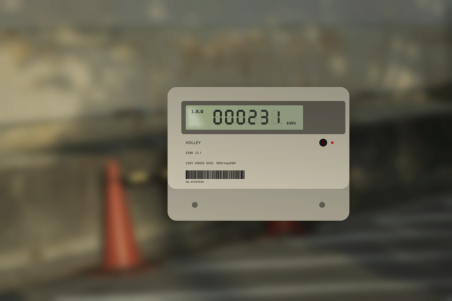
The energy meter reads 231 kWh
